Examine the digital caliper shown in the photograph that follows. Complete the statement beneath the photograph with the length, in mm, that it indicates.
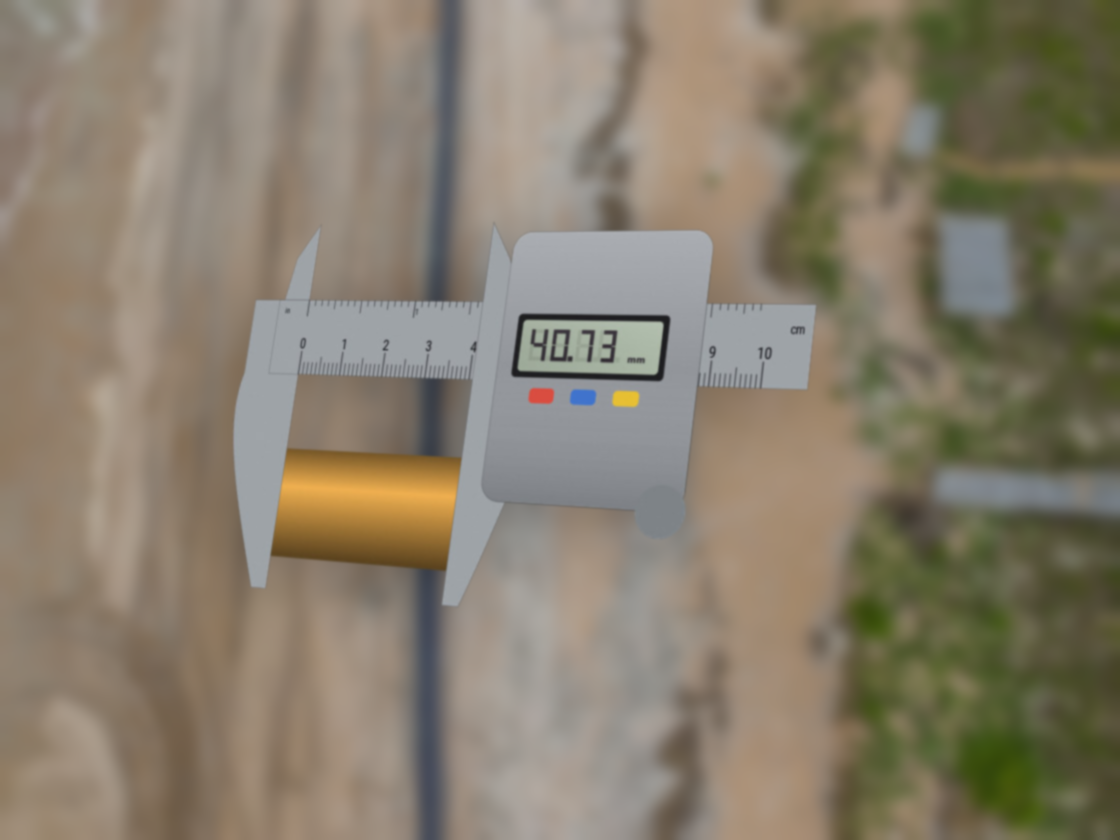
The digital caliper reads 40.73 mm
